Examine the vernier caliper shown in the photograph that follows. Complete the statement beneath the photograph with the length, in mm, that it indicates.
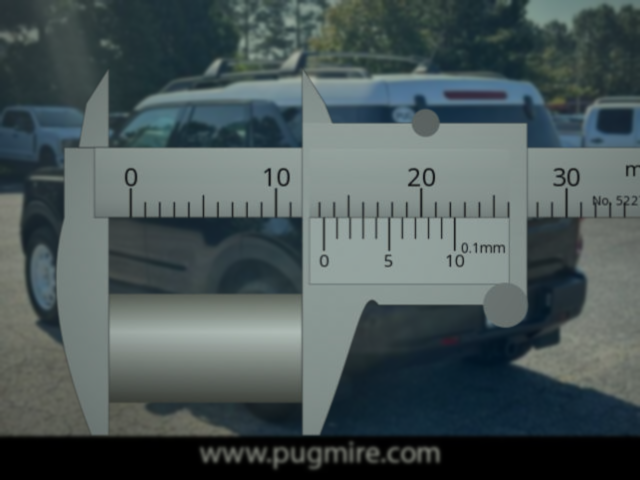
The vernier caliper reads 13.3 mm
